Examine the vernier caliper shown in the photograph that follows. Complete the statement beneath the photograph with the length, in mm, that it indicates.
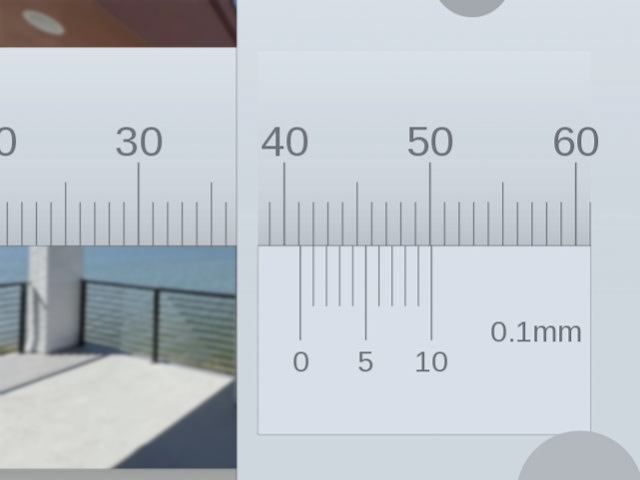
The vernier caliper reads 41.1 mm
